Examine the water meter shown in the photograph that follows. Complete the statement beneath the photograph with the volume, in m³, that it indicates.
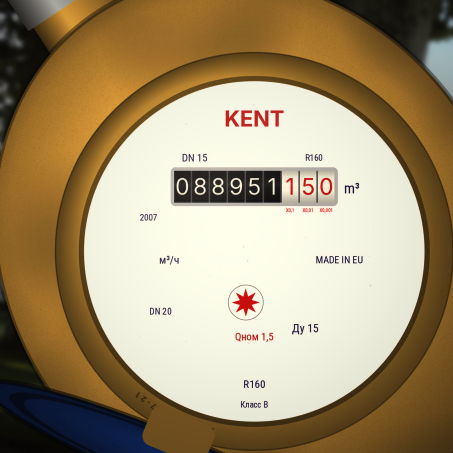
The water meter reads 88951.150 m³
